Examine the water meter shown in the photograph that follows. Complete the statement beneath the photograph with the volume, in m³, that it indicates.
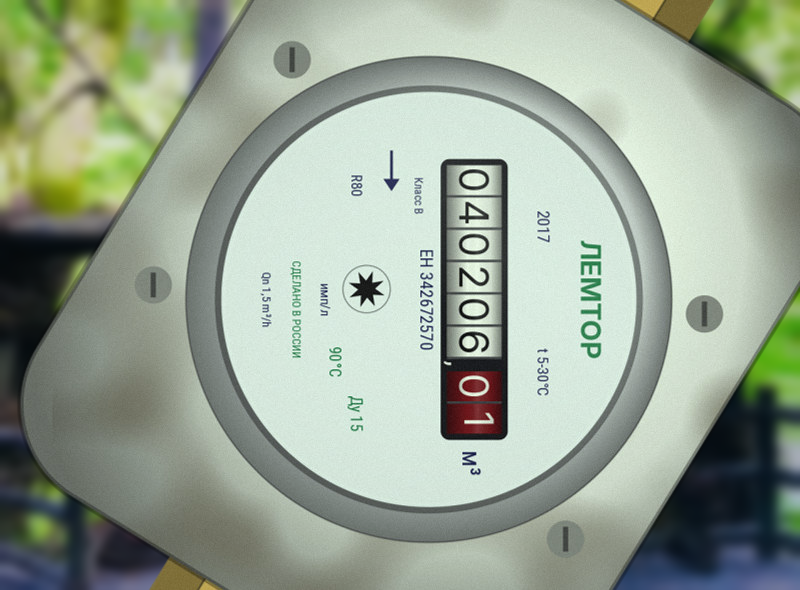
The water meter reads 40206.01 m³
